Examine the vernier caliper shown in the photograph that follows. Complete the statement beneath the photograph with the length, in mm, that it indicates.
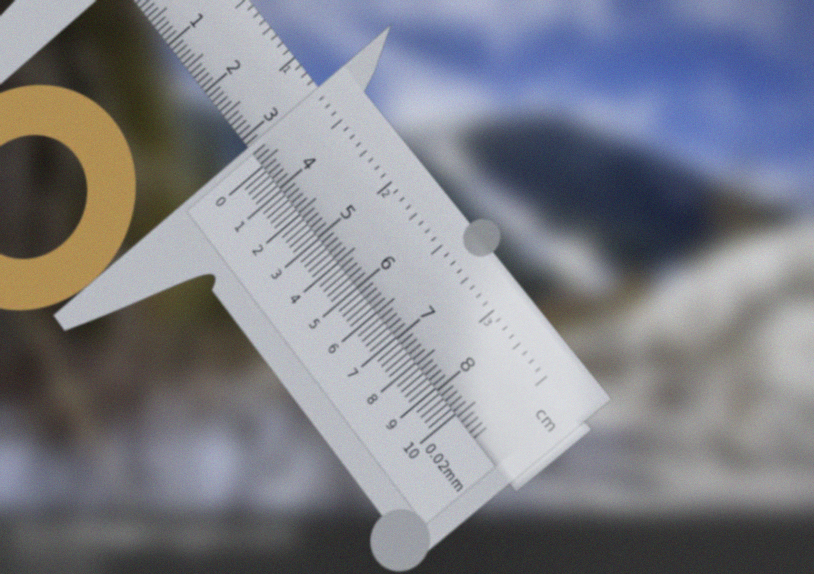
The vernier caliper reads 35.5 mm
